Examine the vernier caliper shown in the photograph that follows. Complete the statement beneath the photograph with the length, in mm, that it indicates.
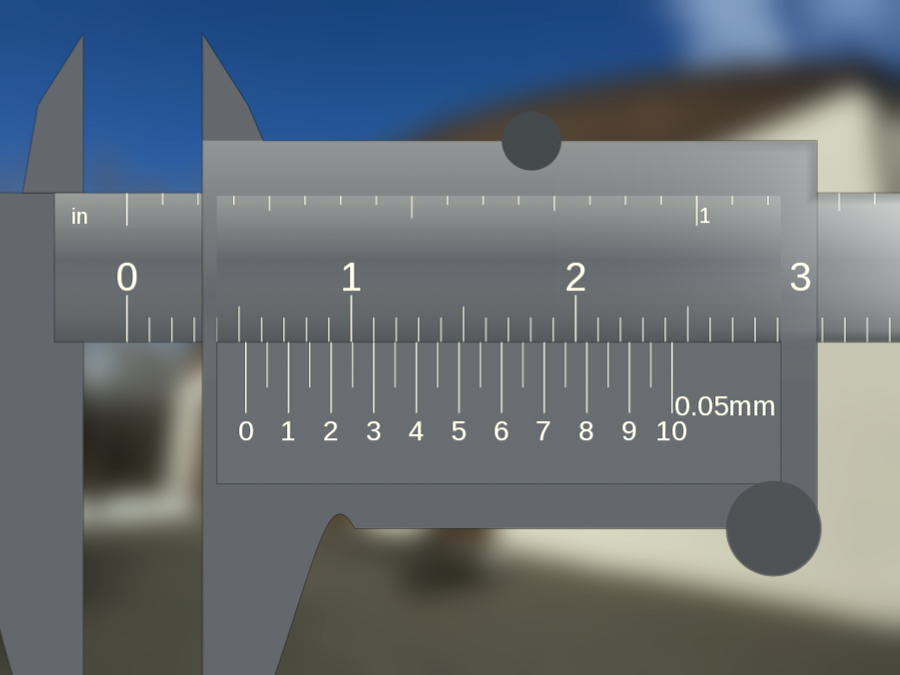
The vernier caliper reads 5.3 mm
